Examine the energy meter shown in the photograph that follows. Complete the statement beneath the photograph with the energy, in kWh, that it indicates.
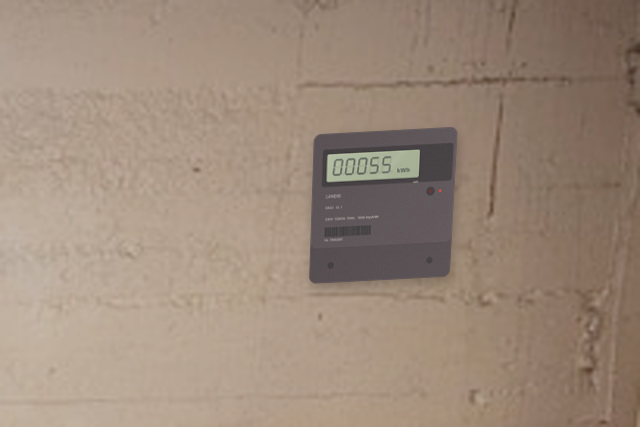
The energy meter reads 55 kWh
